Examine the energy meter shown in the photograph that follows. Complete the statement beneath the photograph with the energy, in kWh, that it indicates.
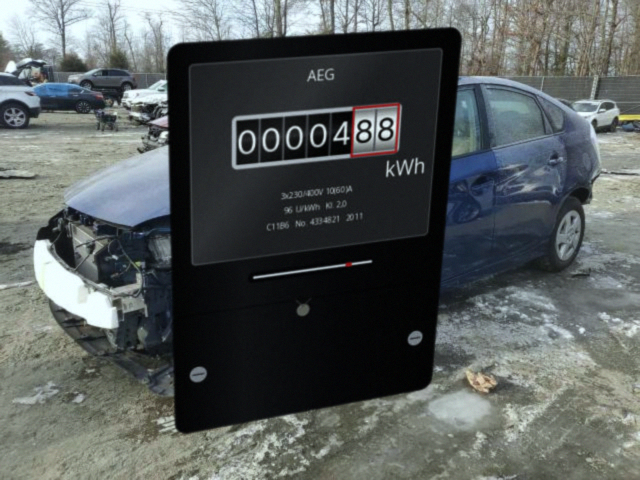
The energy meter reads 4.88 kWh
